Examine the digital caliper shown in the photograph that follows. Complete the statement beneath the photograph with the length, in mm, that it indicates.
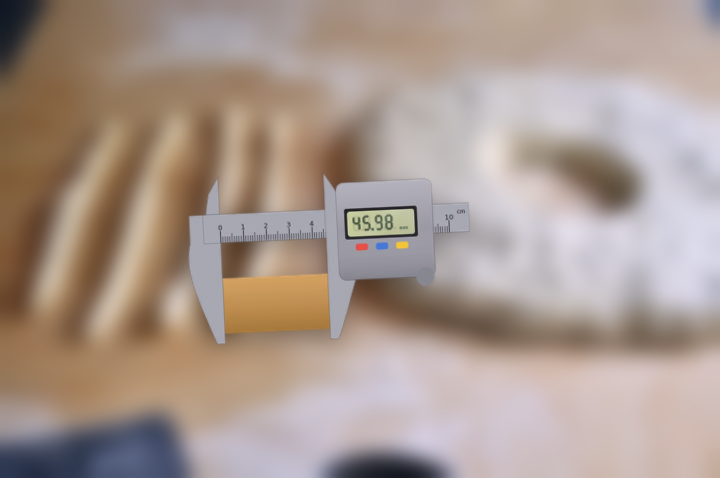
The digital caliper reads 45.98 mm
